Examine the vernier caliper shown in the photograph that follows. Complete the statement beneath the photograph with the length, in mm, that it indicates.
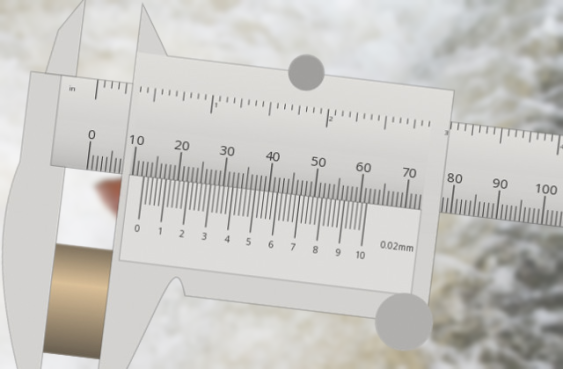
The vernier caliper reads 12.5 mm
